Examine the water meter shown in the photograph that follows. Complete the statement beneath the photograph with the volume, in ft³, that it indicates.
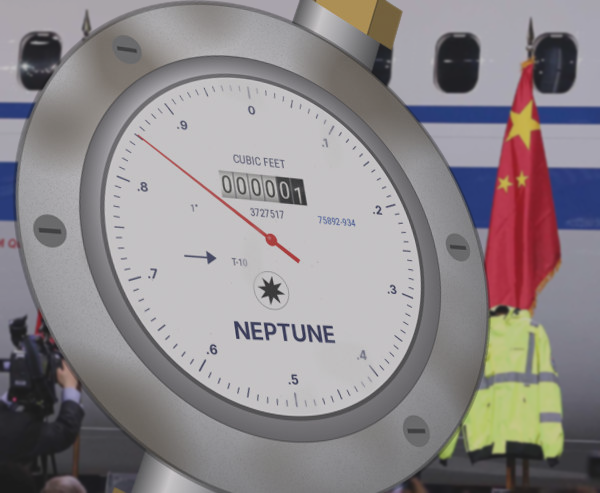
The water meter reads 0.85 ft³
